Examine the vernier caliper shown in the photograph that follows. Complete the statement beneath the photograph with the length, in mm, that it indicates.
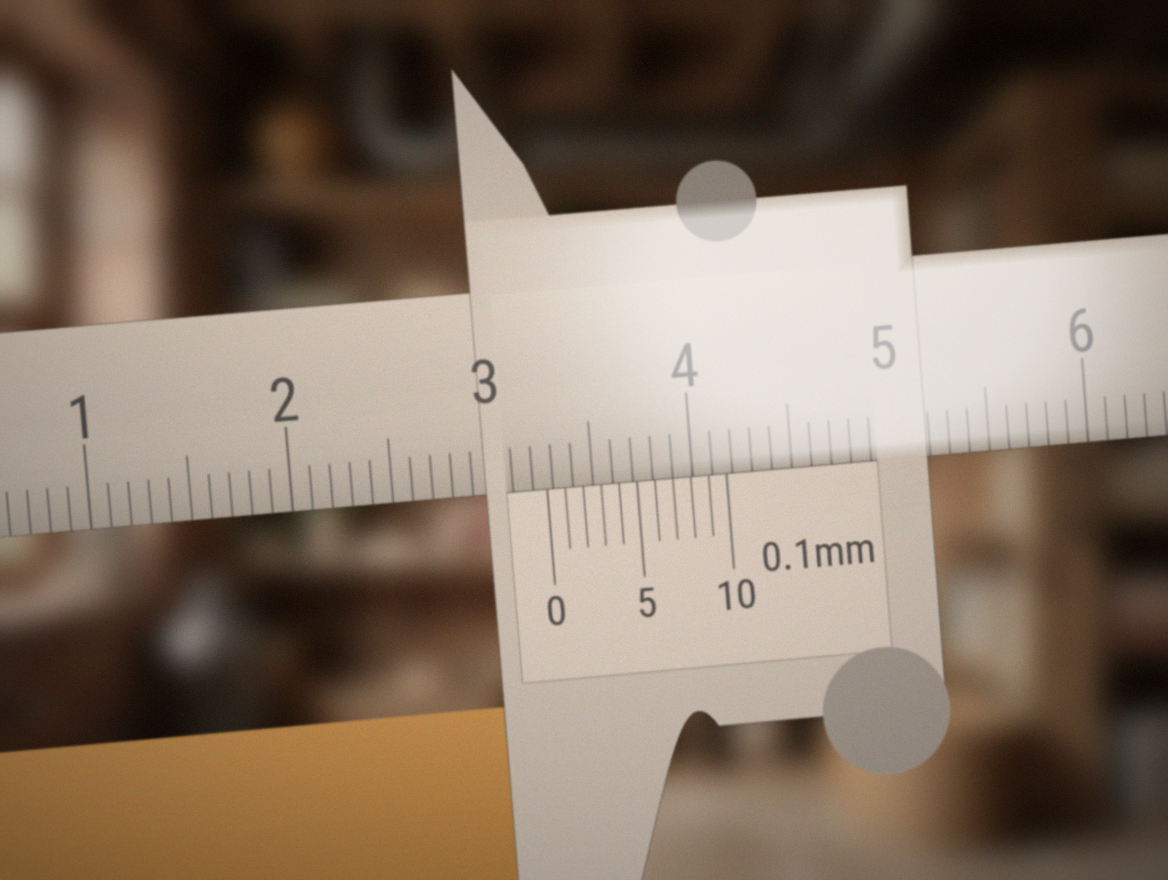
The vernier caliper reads 32.7 mm
